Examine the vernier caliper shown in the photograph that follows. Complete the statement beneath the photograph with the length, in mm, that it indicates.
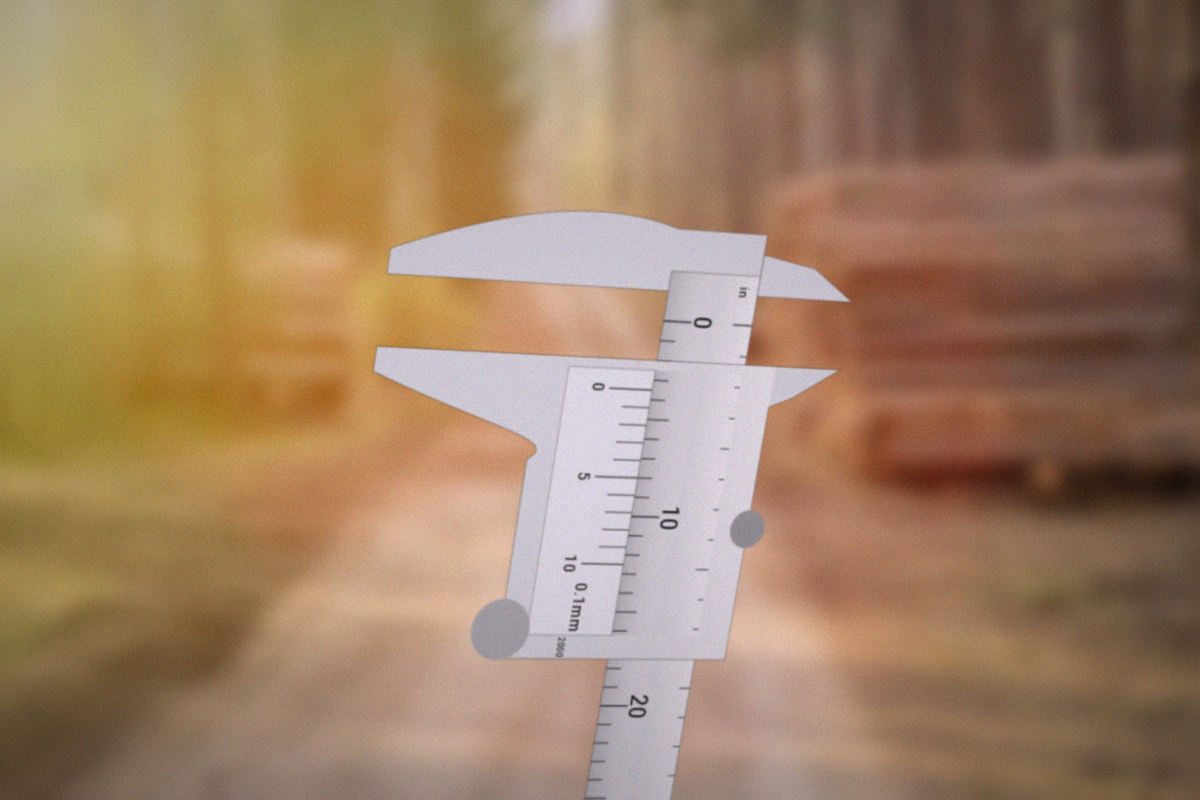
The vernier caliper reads 3.5 mm
